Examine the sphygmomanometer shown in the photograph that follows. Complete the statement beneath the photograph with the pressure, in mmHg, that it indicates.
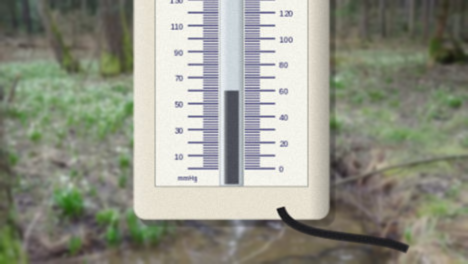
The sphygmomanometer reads 60 mmHg
